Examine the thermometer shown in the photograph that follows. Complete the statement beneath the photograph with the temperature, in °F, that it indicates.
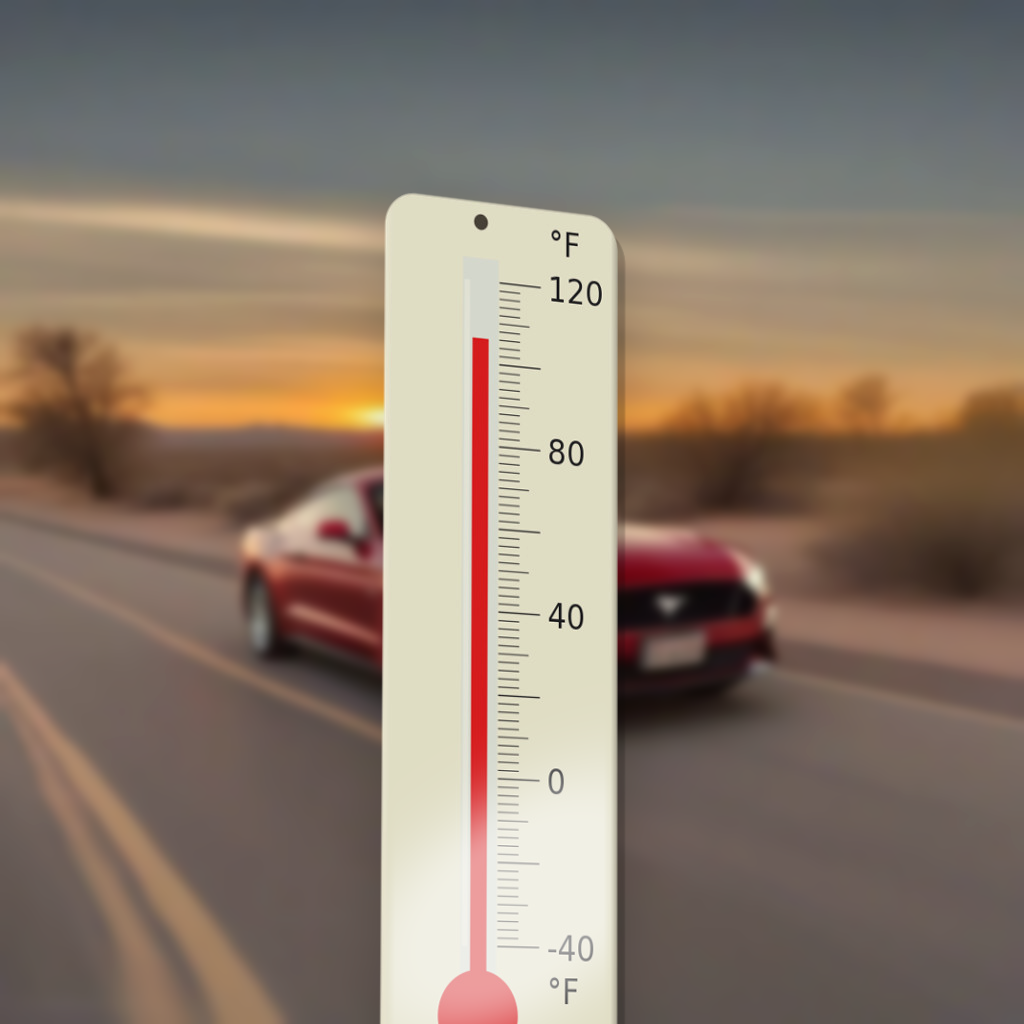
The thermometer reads 106 °F
